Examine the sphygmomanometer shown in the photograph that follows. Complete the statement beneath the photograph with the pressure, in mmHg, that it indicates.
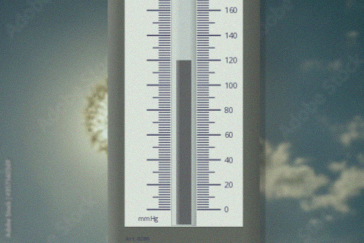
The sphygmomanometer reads 120 mmHg
